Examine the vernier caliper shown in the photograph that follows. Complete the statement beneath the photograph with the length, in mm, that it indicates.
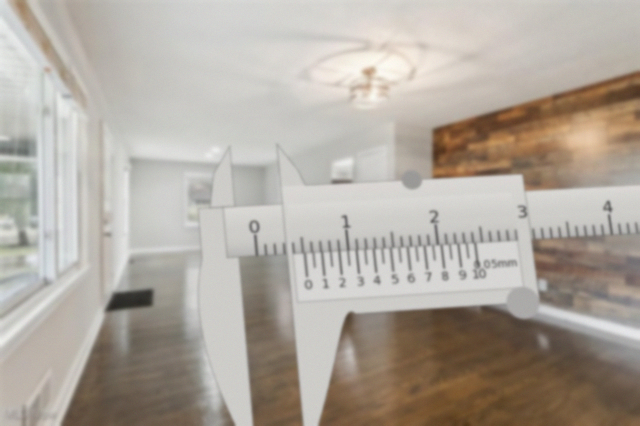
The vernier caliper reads 5.2 mm
